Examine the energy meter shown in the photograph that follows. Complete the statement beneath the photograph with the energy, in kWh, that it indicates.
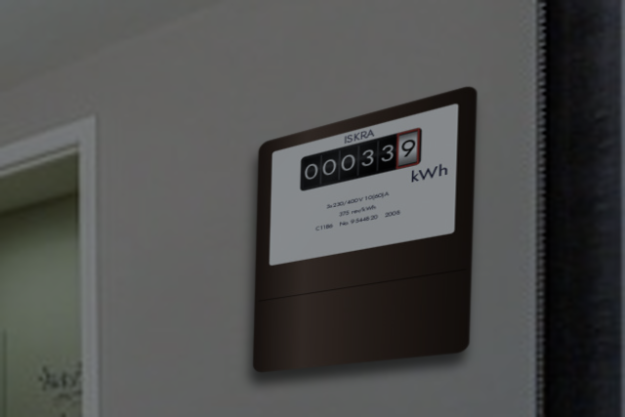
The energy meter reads 33.9 kWh
